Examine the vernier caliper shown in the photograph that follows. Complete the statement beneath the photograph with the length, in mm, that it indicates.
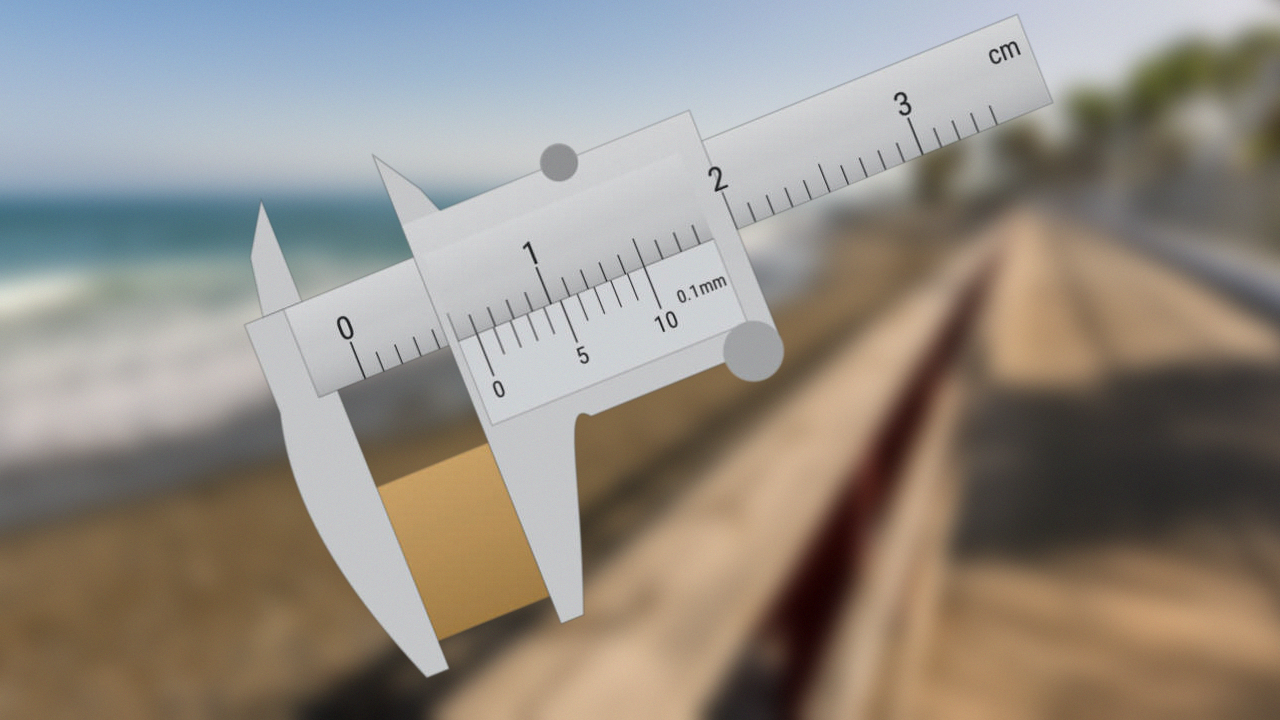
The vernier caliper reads 6.0 mm
